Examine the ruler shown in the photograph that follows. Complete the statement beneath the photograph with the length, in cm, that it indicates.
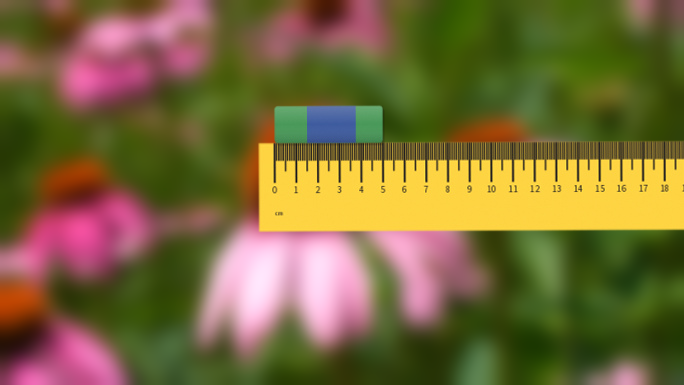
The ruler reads 5 cm
